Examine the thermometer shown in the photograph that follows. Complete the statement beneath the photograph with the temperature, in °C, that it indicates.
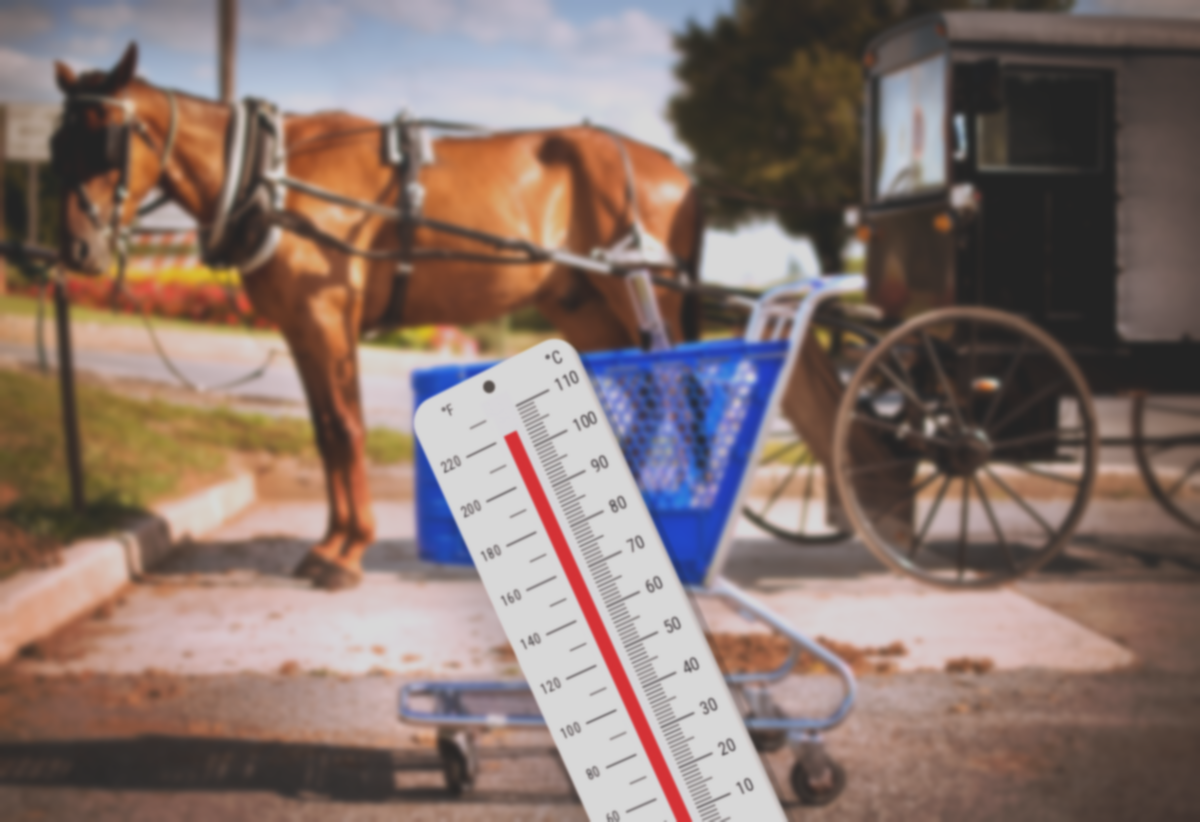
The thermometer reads 105 °C
